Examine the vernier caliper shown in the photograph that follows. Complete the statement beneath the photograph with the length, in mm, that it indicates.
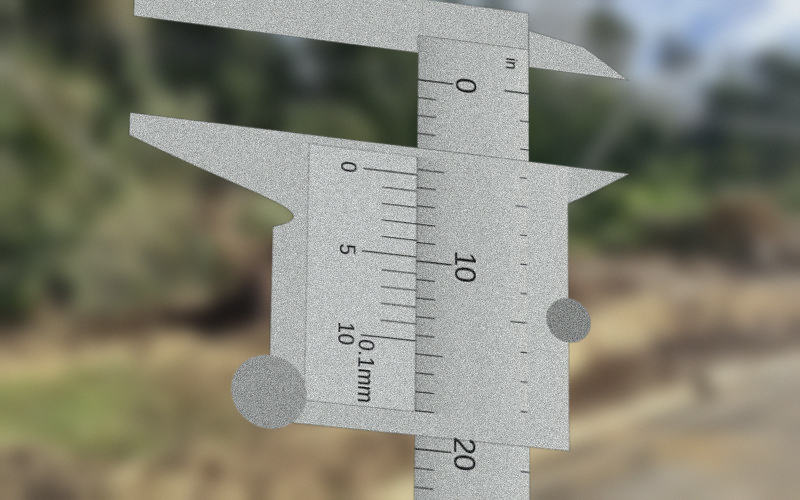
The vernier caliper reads 5.3 mm
